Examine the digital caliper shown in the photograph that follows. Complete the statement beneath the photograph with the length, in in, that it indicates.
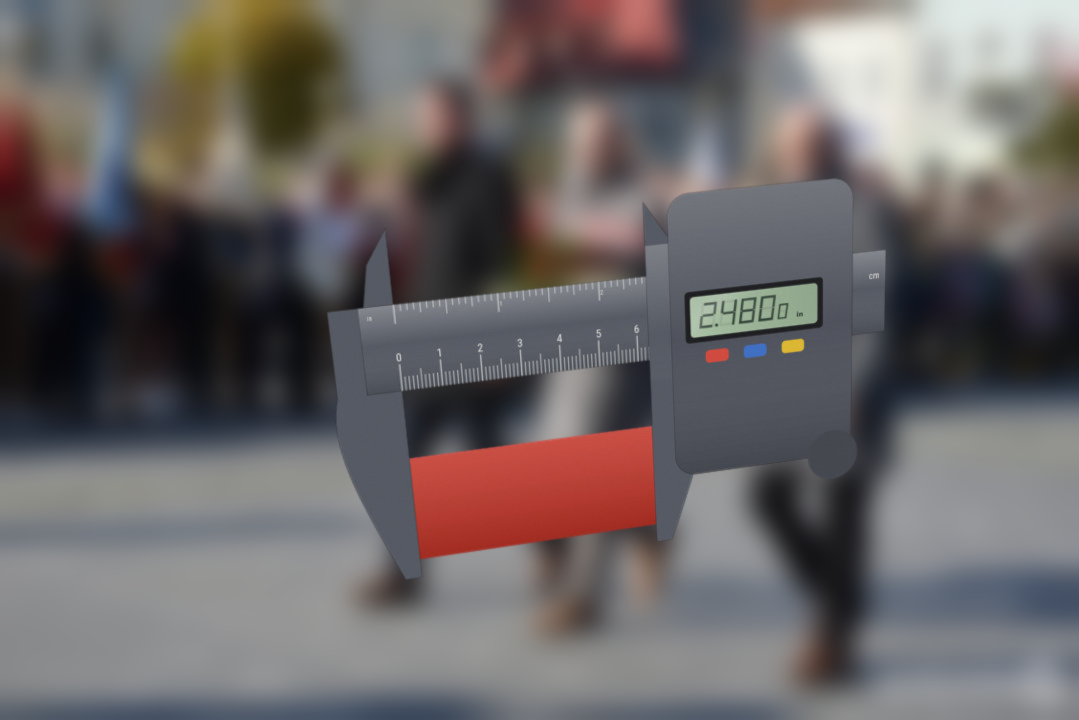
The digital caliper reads 2.4800 in
